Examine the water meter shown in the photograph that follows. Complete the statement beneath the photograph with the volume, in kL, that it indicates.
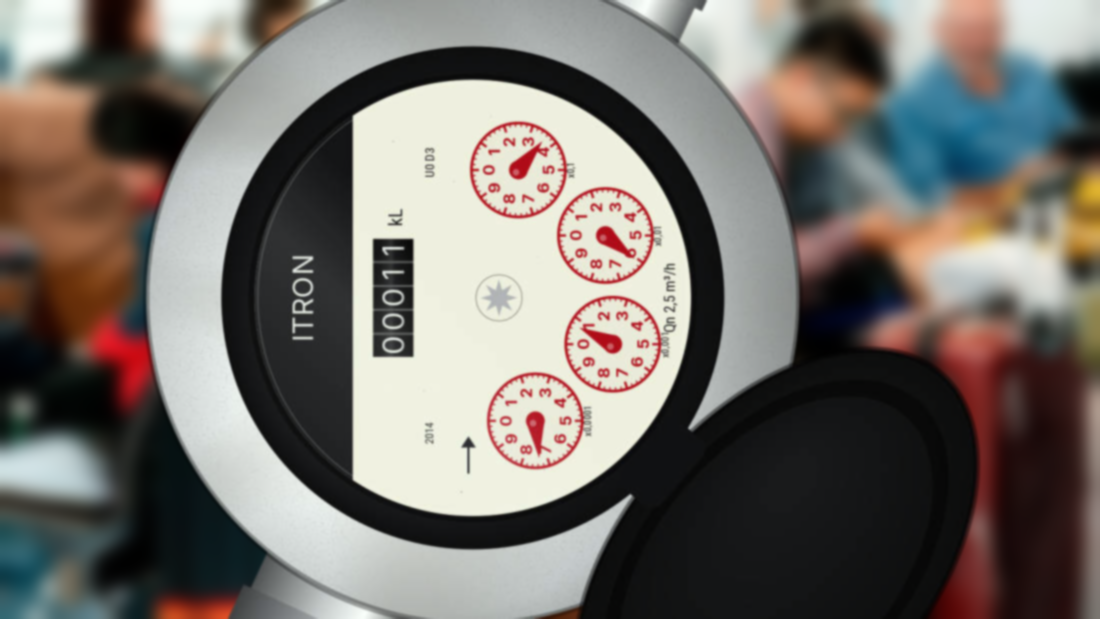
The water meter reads 11.3607 kL
